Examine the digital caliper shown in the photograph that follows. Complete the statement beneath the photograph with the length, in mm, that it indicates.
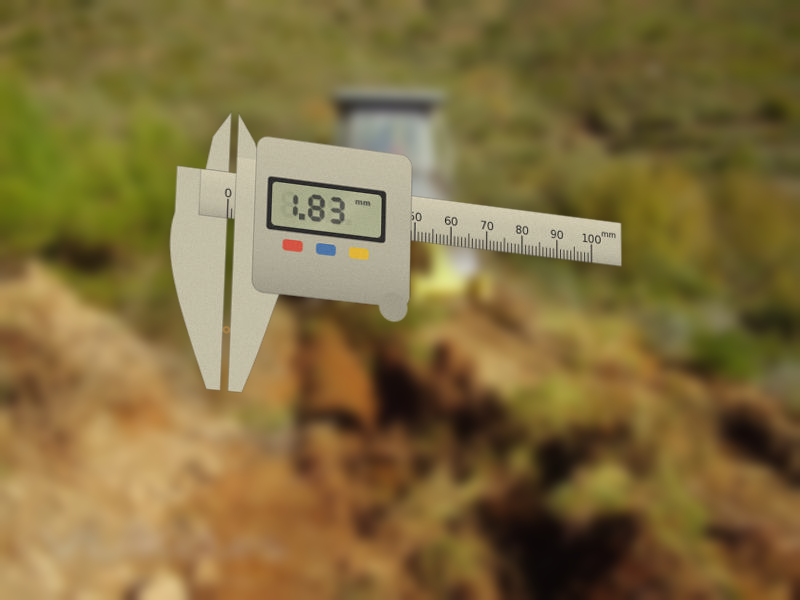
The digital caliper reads 1.83 mm
